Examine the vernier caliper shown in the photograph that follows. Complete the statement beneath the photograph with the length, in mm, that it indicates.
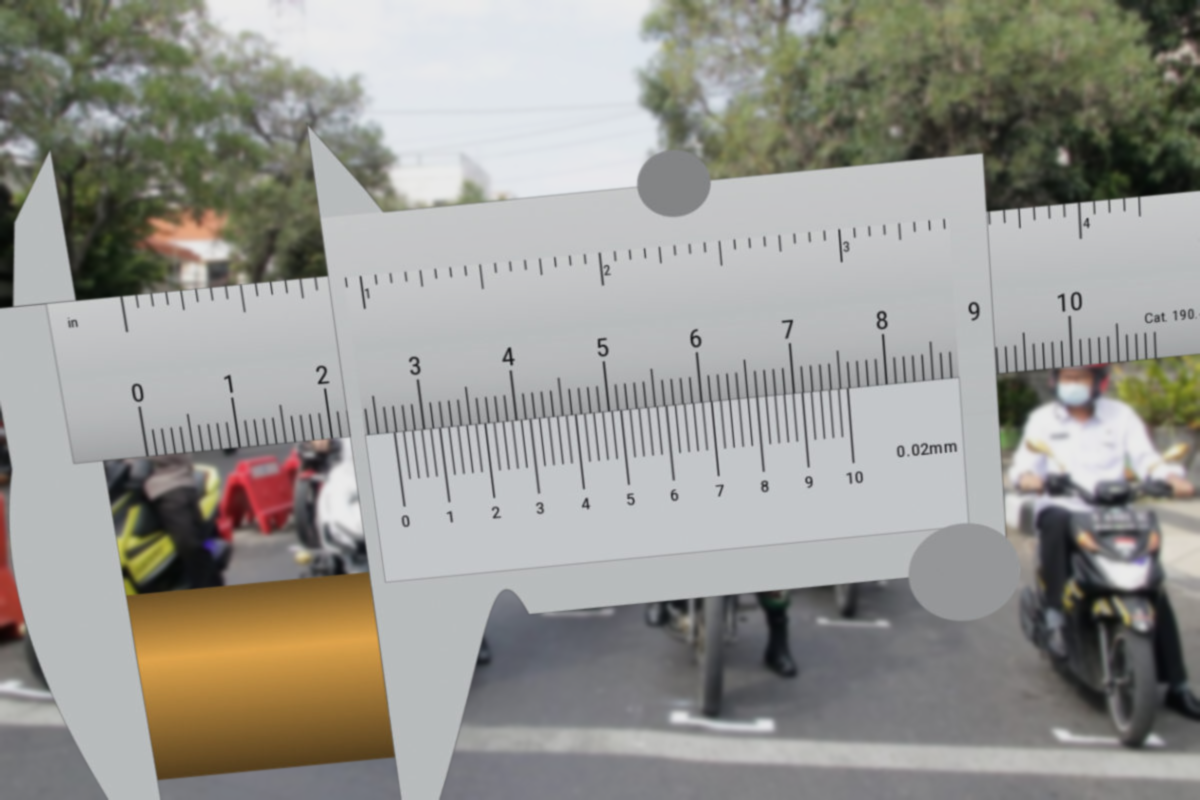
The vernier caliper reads 26.8 mm
